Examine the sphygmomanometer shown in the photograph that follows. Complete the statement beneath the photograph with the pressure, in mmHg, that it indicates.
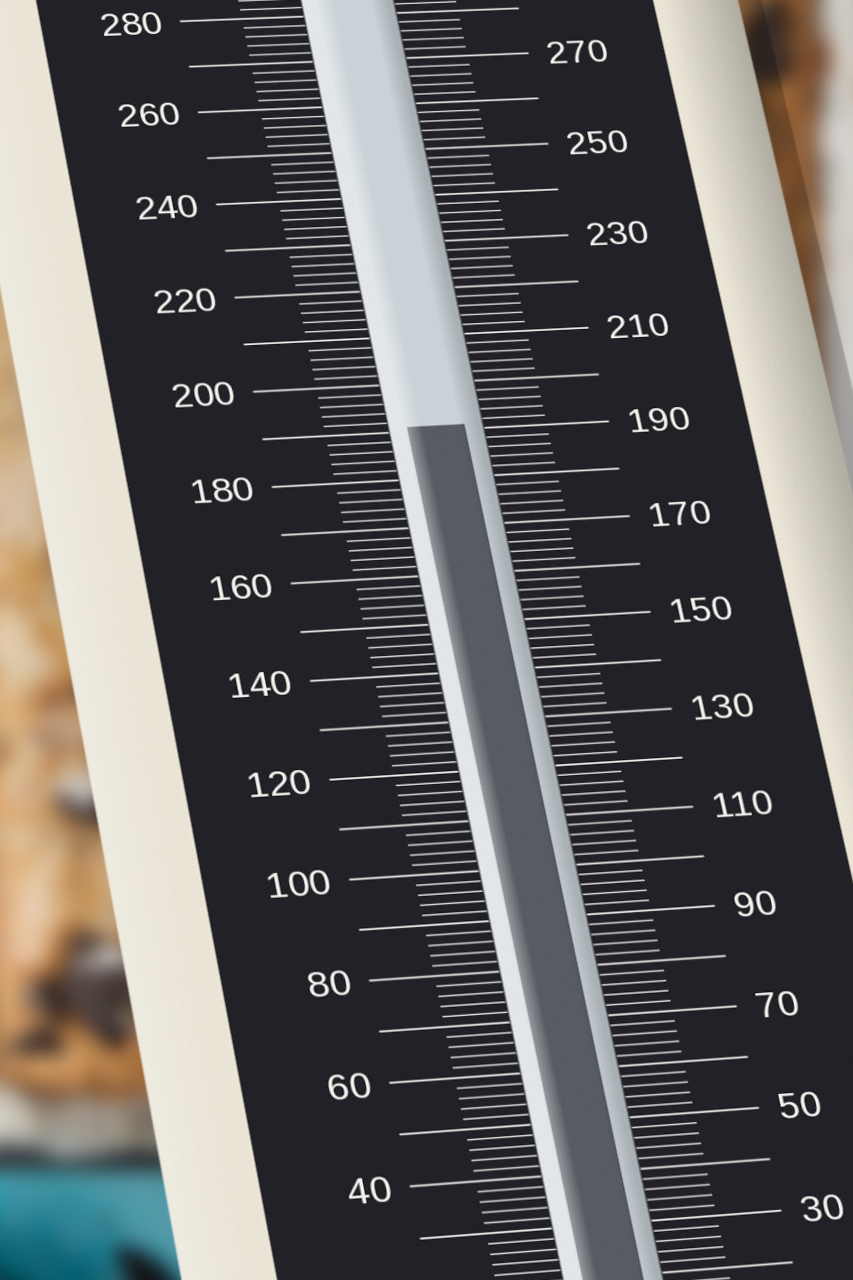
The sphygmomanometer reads 191 mmHg
